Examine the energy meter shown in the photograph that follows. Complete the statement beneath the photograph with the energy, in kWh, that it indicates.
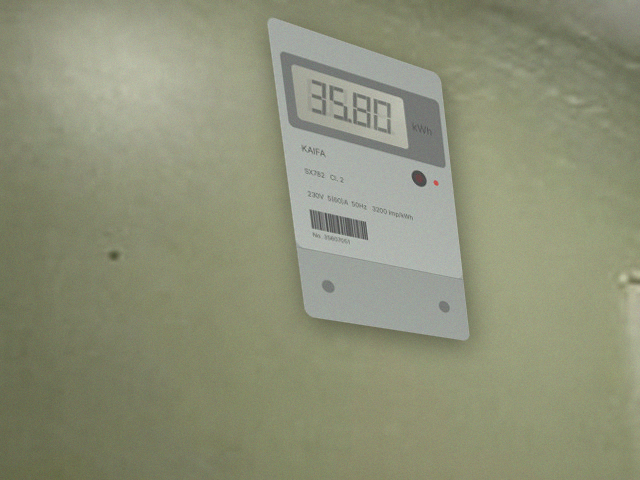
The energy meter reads 35.80 kWh
